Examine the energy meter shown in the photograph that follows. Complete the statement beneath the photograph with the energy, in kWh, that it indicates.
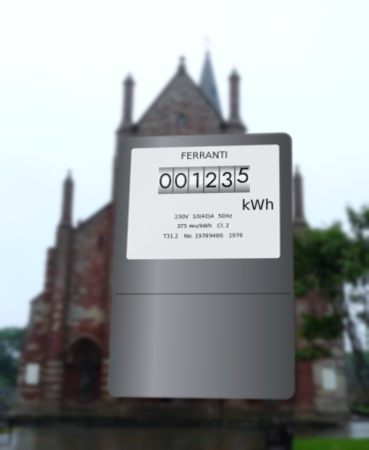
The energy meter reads 1235 kWh
